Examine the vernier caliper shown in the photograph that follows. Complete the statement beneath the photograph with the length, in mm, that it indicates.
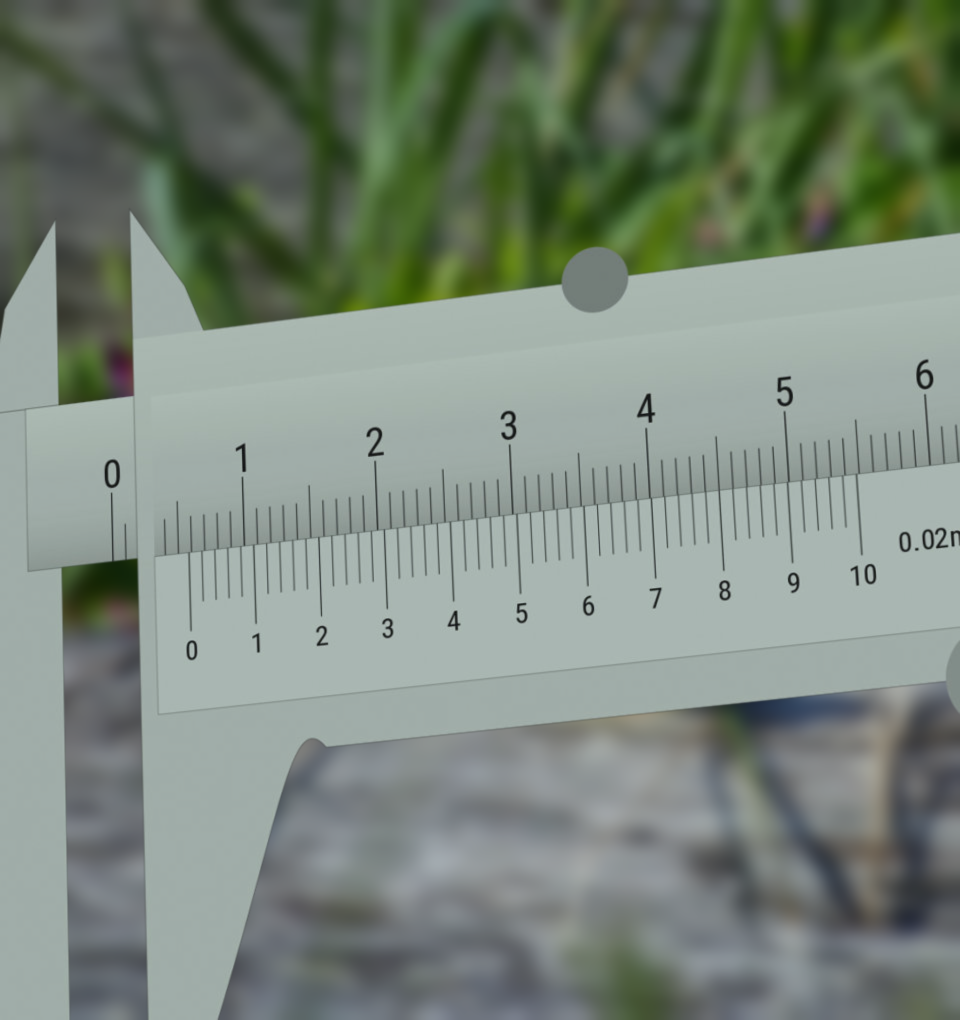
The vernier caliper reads 5.8 mm
